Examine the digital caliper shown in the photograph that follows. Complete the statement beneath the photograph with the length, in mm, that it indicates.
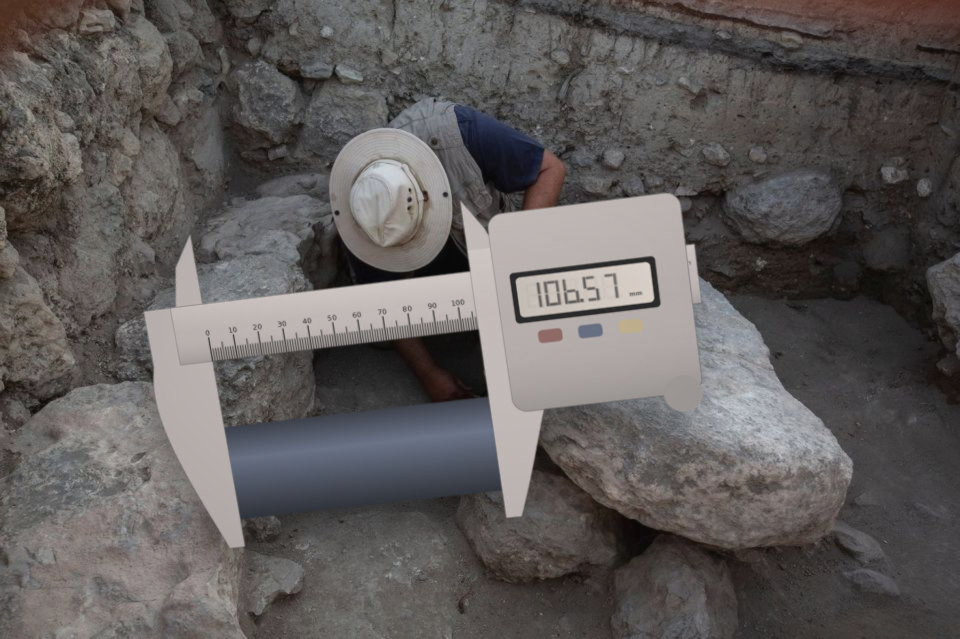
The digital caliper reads 106.57 mm
